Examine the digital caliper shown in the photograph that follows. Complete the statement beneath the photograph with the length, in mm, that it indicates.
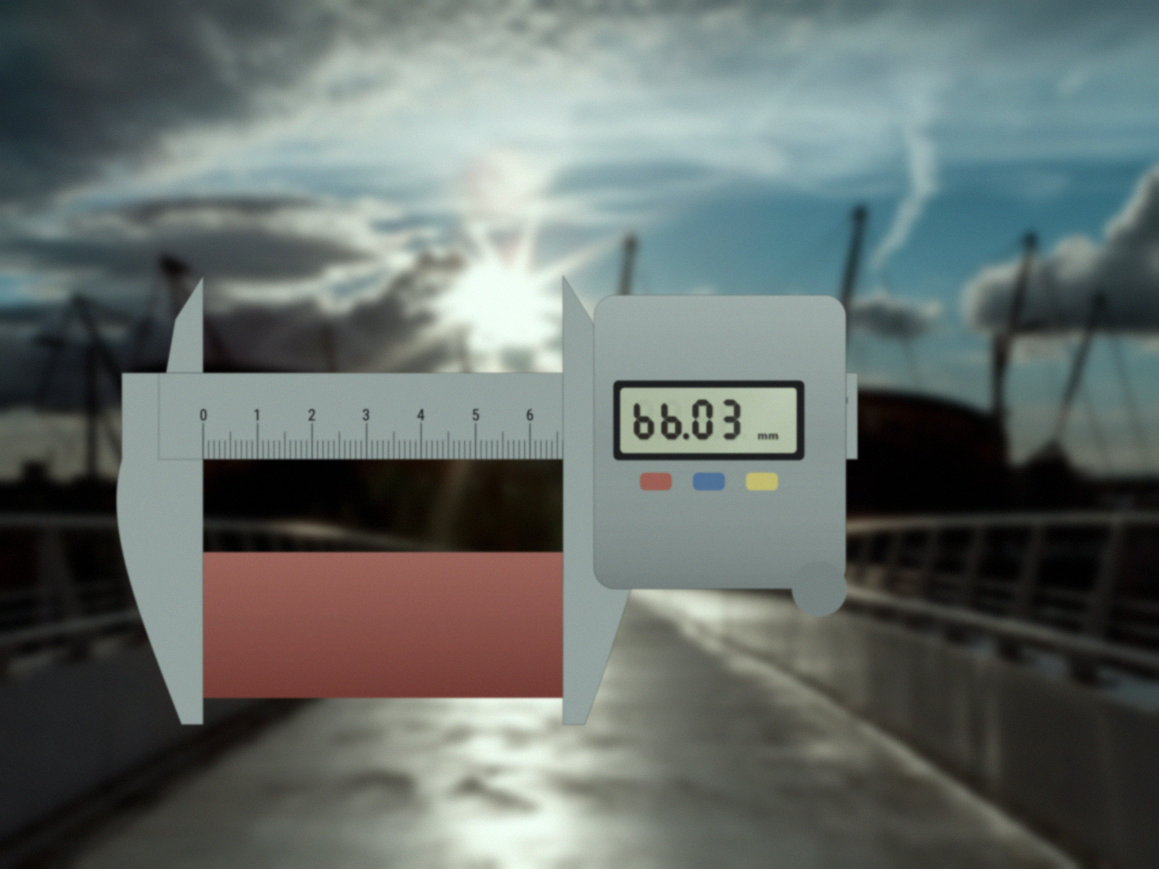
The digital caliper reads 66.03 mm
